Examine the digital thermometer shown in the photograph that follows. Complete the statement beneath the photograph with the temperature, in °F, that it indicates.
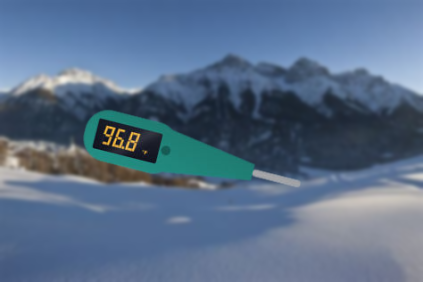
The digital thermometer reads 96.8 °F
